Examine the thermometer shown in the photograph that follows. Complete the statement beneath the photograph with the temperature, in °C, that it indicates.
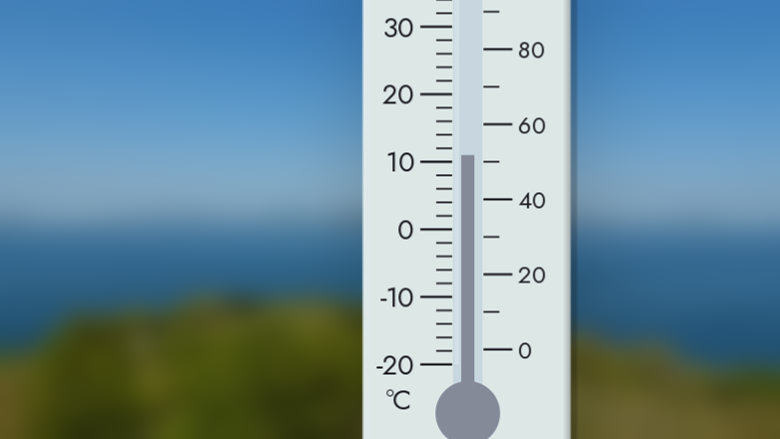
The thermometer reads 11 °C
